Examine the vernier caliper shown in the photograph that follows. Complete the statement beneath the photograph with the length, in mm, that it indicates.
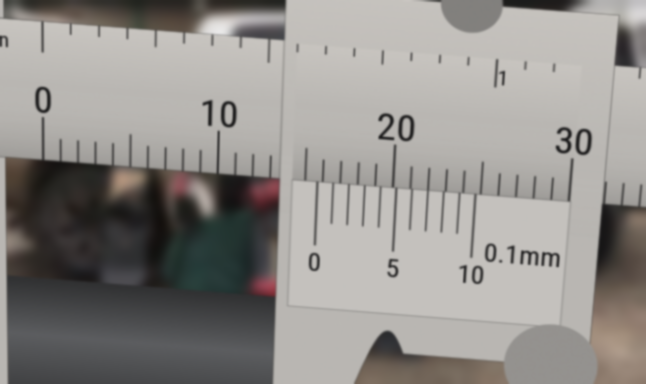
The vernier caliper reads 15.7 mm
